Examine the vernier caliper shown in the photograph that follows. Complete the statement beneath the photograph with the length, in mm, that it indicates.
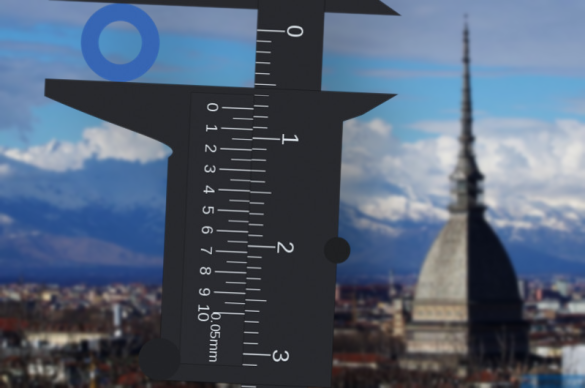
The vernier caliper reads 7.3 mm
